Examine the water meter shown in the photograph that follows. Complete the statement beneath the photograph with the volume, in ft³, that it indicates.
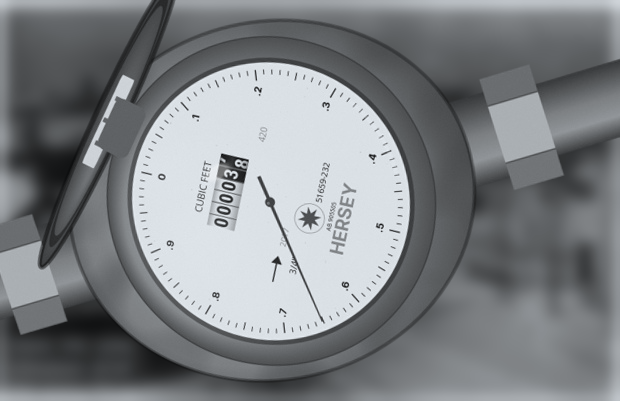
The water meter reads 37.65 ft³
